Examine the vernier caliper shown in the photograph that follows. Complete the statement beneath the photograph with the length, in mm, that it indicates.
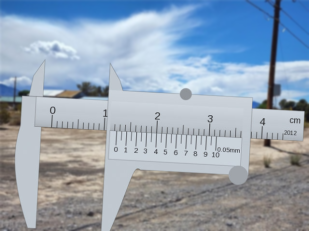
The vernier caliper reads 12.4 mm
